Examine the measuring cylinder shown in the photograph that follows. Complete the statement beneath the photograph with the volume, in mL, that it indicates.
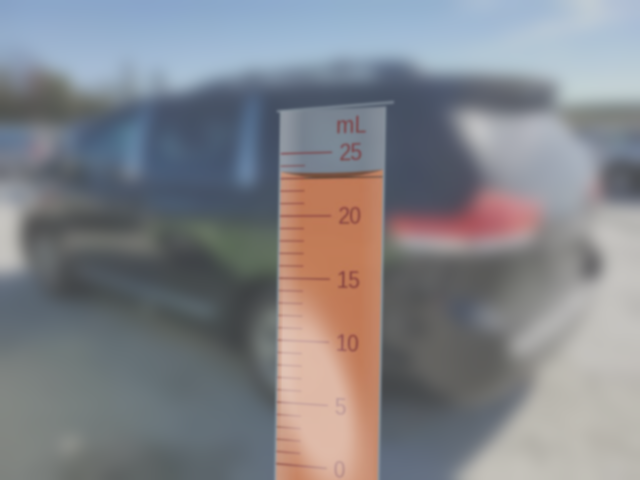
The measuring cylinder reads 23 mL
